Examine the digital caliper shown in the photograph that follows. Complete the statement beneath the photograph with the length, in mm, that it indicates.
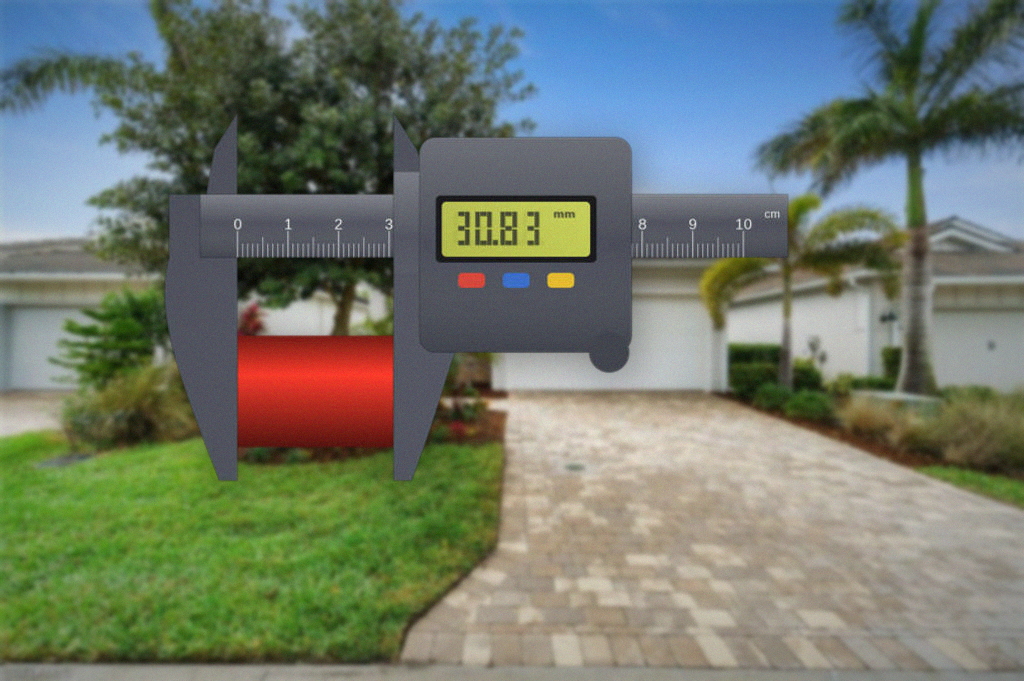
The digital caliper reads 30.83 mm
